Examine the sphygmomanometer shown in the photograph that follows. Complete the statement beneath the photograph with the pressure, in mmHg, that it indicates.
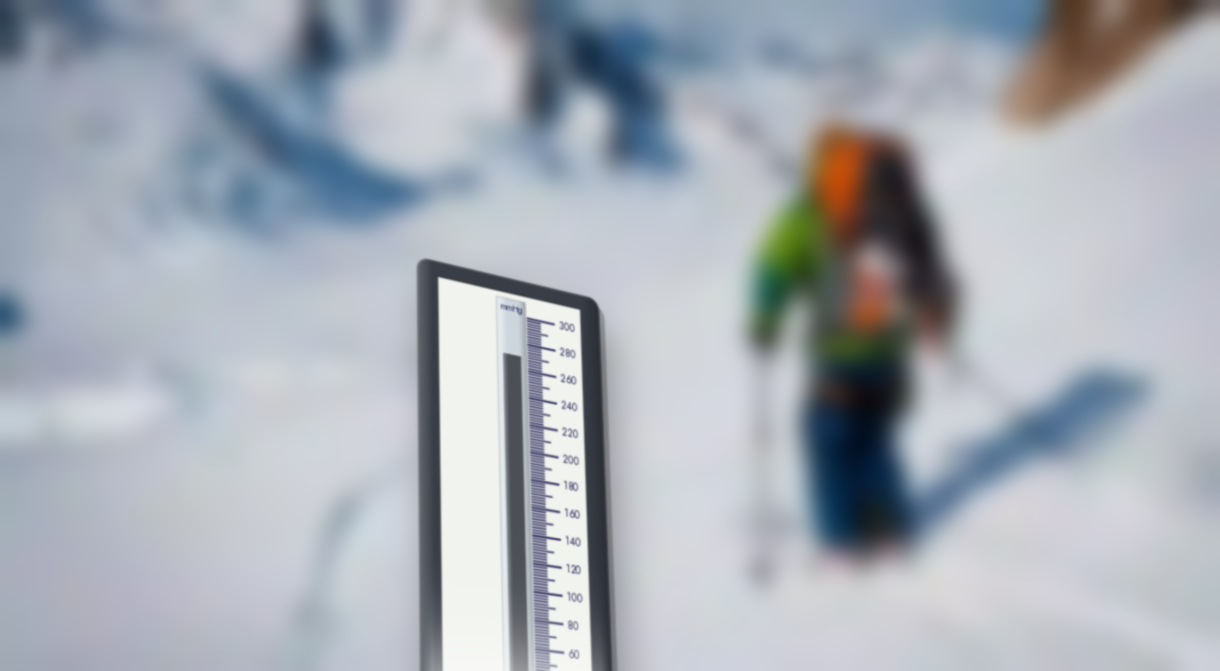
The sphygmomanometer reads 270 mmHg
